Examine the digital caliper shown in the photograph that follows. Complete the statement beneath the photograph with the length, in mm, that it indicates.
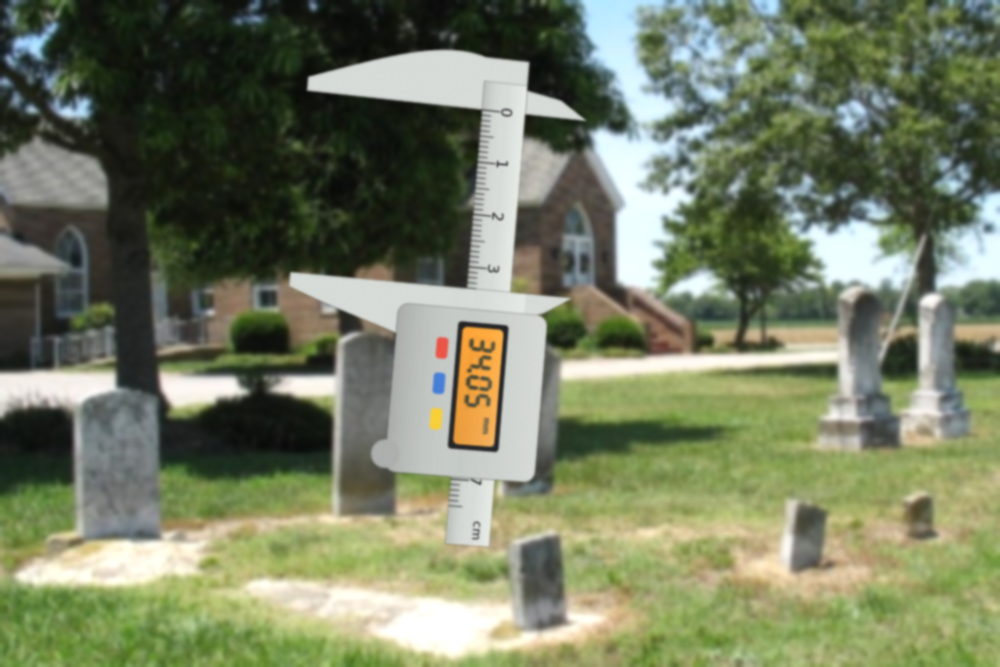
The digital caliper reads 34.05 mm
